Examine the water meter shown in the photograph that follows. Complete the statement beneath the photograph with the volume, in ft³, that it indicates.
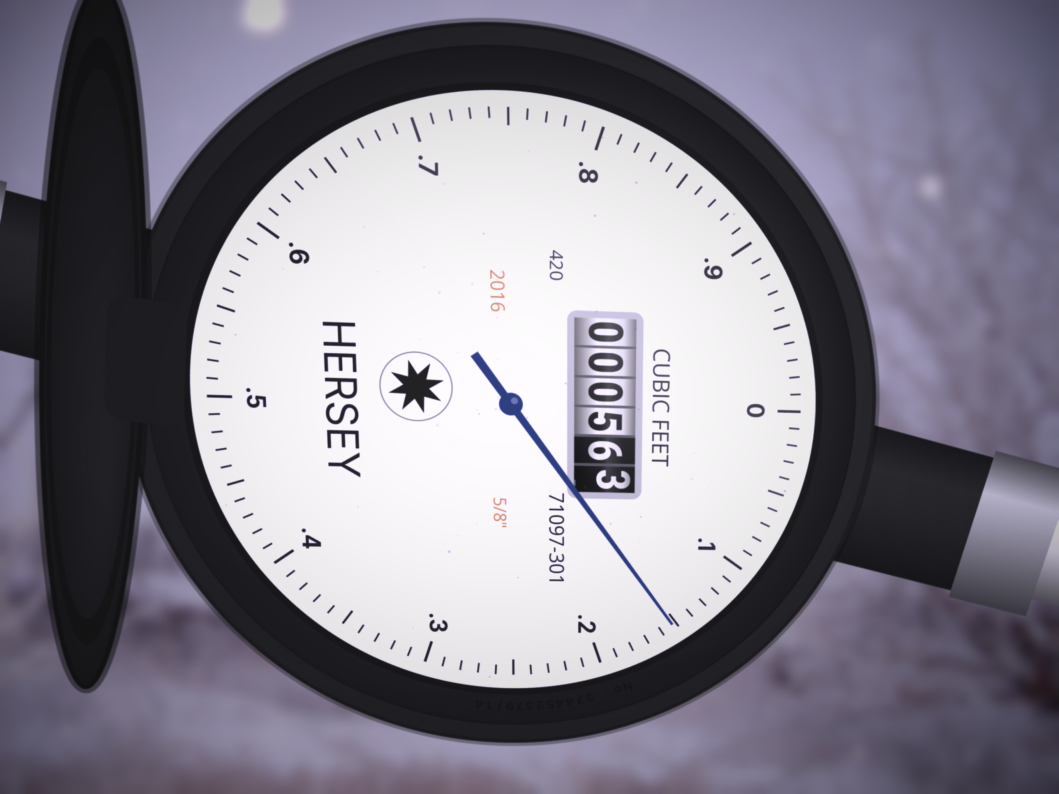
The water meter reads 563.15 ft³
